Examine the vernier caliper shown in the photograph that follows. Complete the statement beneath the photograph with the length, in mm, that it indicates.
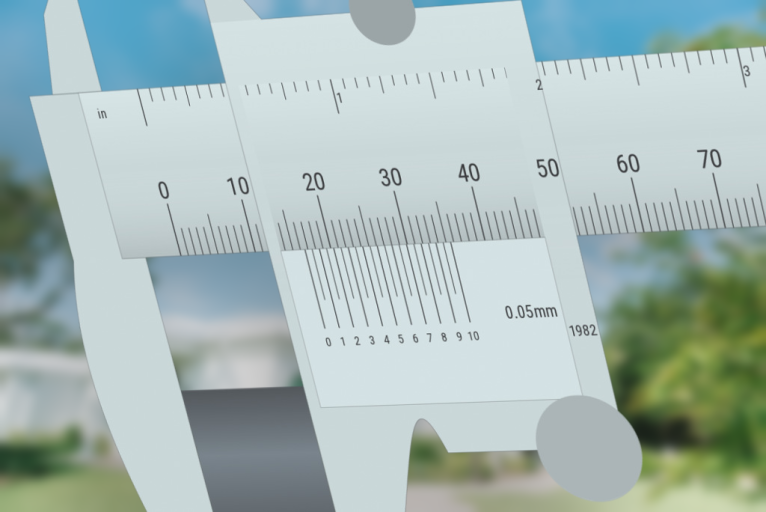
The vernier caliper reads 16.6 mm
